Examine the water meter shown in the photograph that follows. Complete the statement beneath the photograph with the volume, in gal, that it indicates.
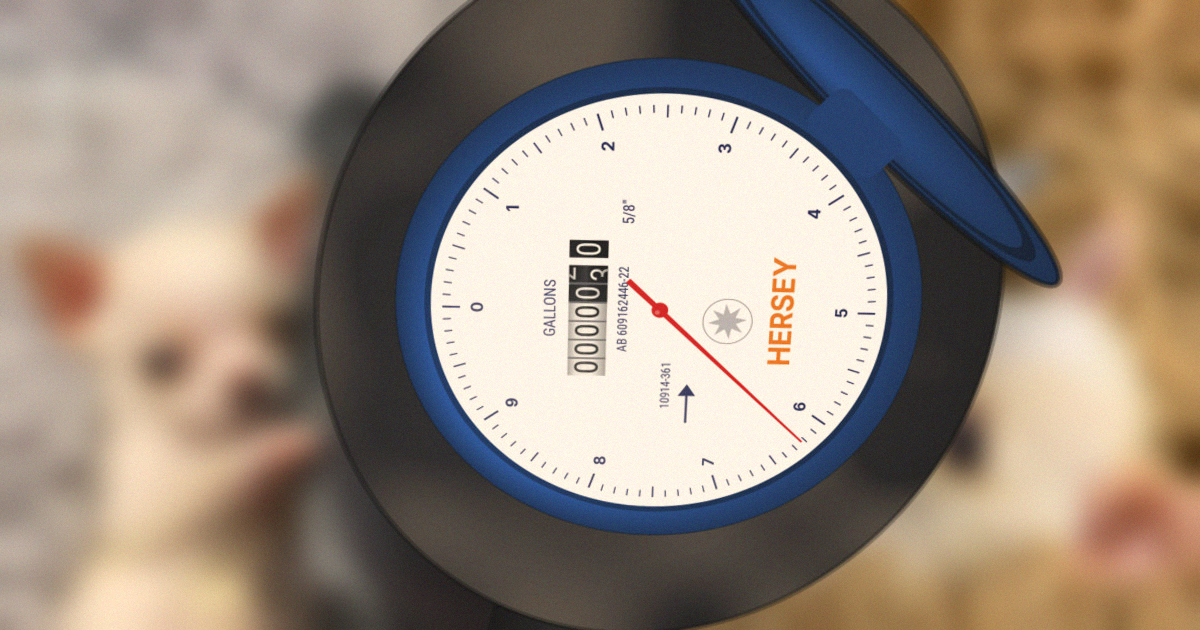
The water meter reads 26.2 gal
